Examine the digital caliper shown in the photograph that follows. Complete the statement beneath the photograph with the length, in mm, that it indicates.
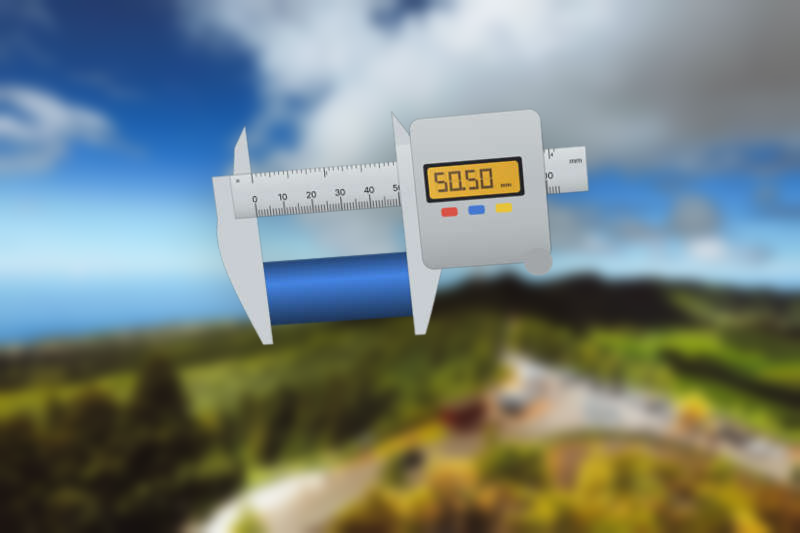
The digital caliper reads 50.50 mm
